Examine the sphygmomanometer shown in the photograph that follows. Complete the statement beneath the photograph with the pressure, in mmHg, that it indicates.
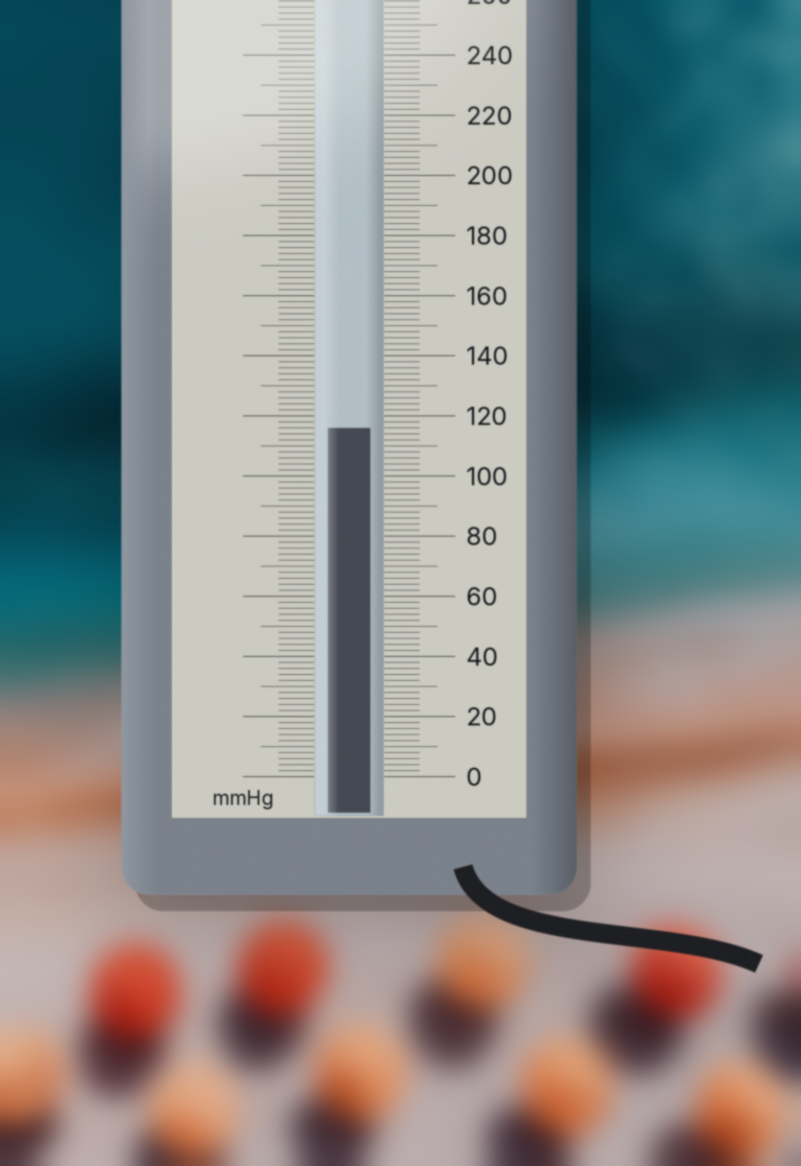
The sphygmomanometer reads 116 mmHg
